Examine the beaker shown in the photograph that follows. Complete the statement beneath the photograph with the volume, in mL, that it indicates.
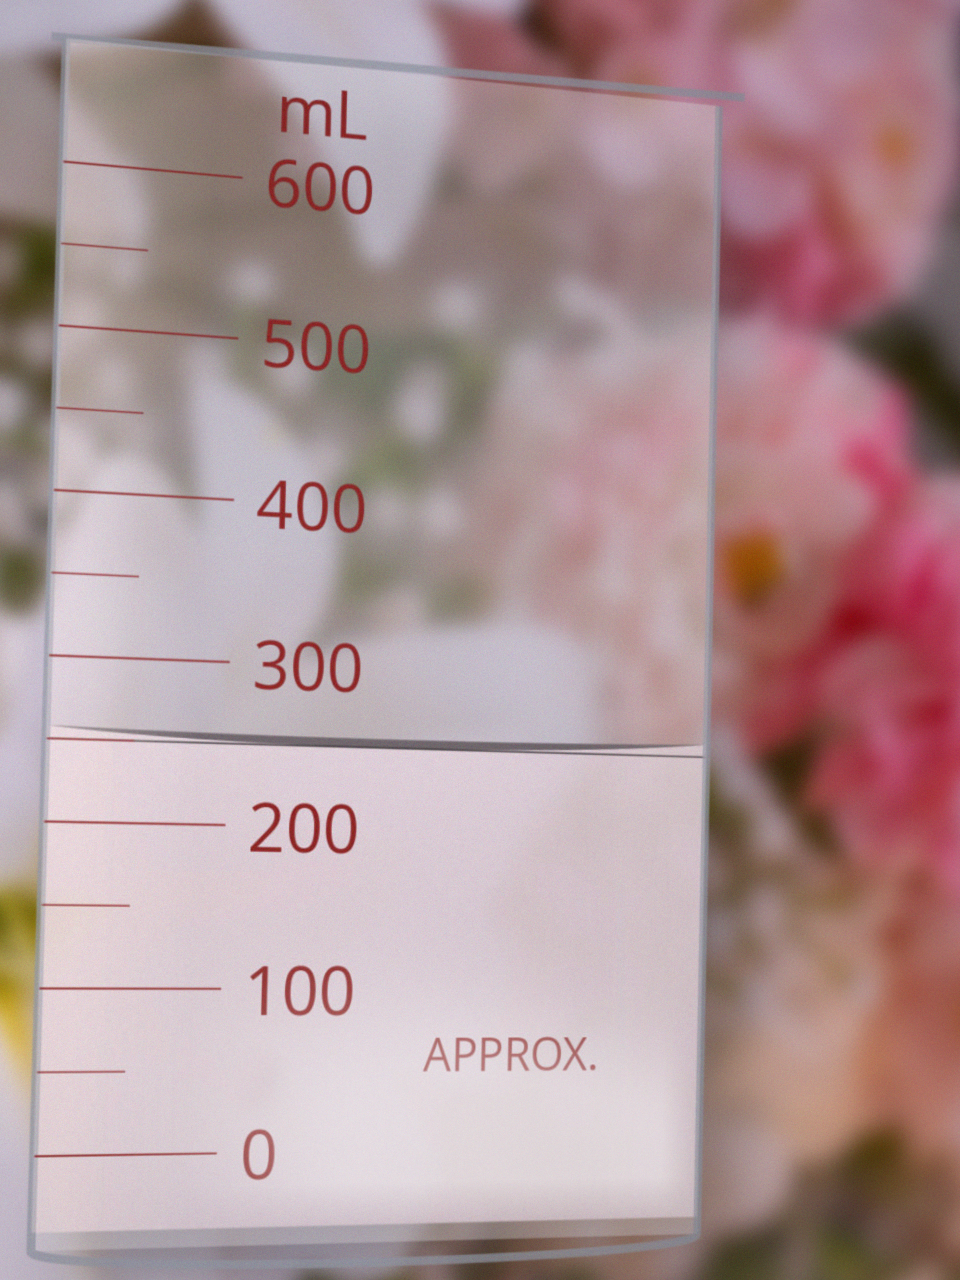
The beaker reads 250 mL
